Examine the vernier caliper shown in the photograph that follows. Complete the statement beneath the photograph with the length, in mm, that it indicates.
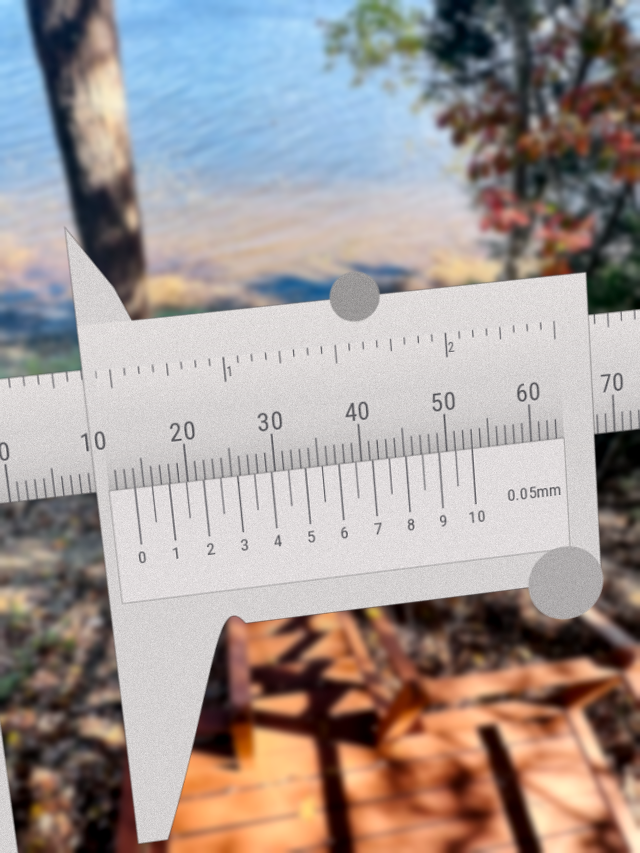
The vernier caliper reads 14.0 mm
